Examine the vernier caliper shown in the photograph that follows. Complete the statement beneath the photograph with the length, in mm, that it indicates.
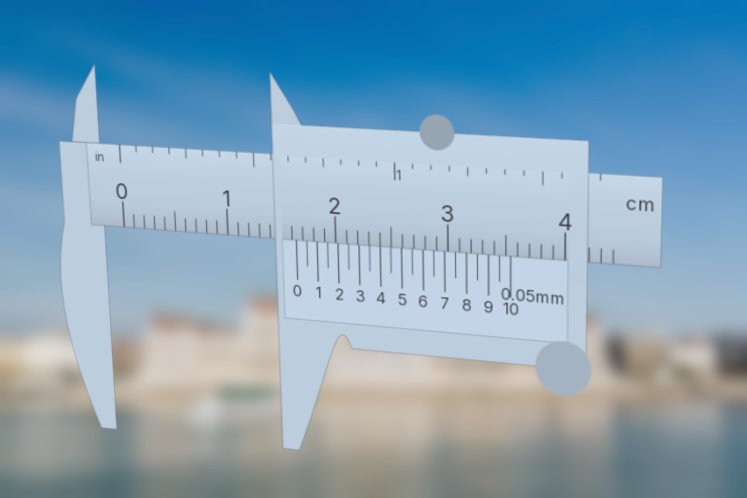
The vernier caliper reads 16.4 mm
